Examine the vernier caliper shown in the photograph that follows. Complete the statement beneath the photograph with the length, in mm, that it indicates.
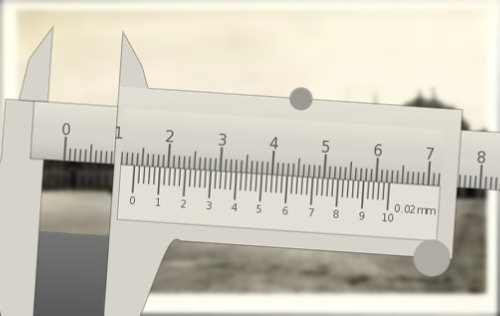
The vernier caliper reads 13.5 mm
